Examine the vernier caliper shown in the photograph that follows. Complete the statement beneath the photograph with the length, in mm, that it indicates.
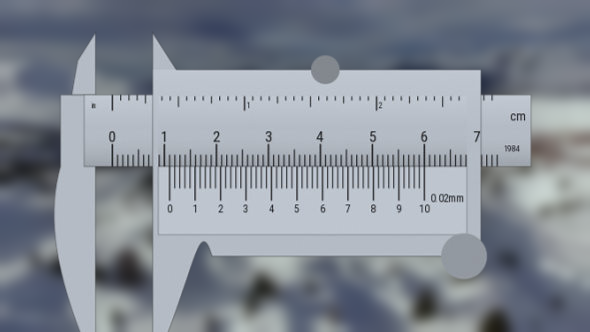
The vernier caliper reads 11.0 mm
